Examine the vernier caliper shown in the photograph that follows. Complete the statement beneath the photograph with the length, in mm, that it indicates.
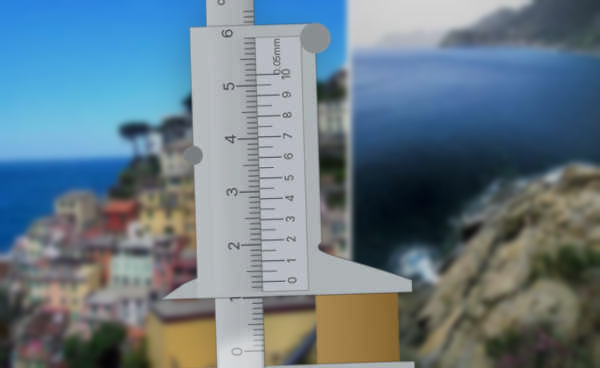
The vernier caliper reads 13.0 mm
